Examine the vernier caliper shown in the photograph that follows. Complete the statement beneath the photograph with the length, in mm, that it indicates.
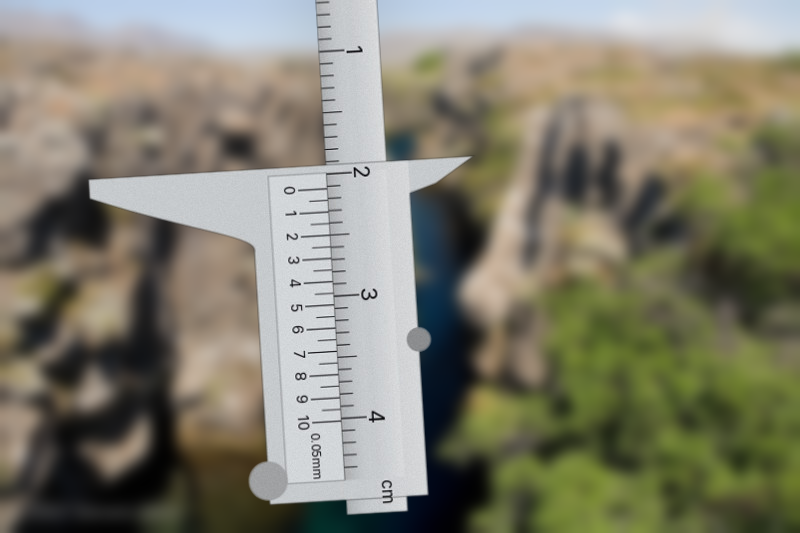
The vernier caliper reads 21.2 mm
